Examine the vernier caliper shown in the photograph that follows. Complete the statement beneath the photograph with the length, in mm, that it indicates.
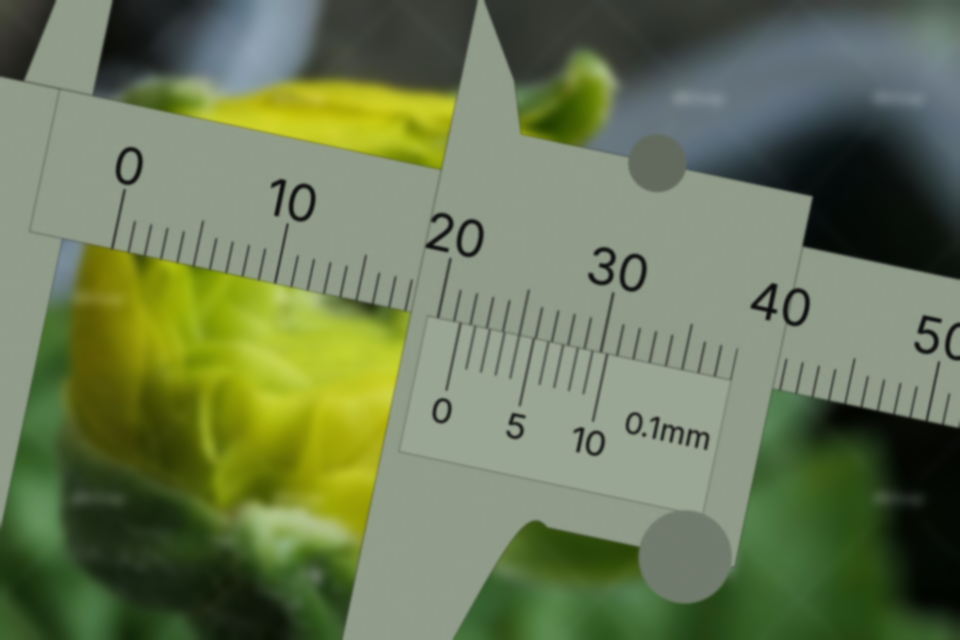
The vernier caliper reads 21.4 mm
